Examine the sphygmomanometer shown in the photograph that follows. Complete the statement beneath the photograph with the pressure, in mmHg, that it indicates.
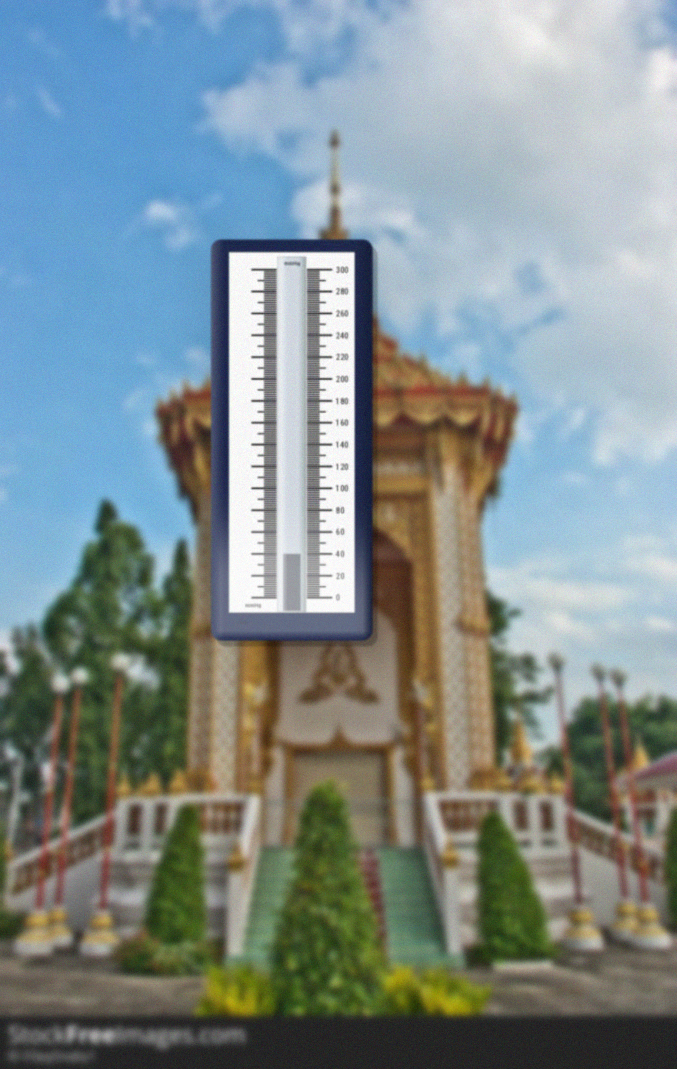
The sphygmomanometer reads 40 mmHg
